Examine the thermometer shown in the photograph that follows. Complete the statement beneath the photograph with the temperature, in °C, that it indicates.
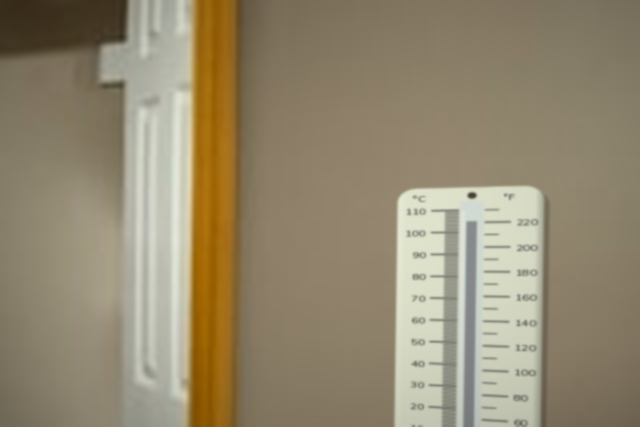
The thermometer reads 105 °C
